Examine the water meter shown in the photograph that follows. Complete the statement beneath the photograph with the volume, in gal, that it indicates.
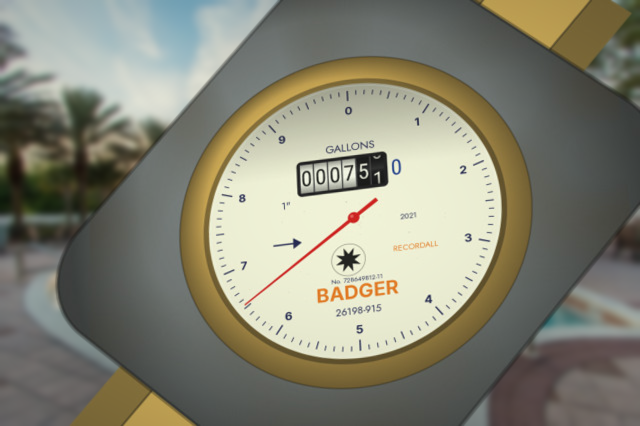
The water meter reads 7506.5 gal
